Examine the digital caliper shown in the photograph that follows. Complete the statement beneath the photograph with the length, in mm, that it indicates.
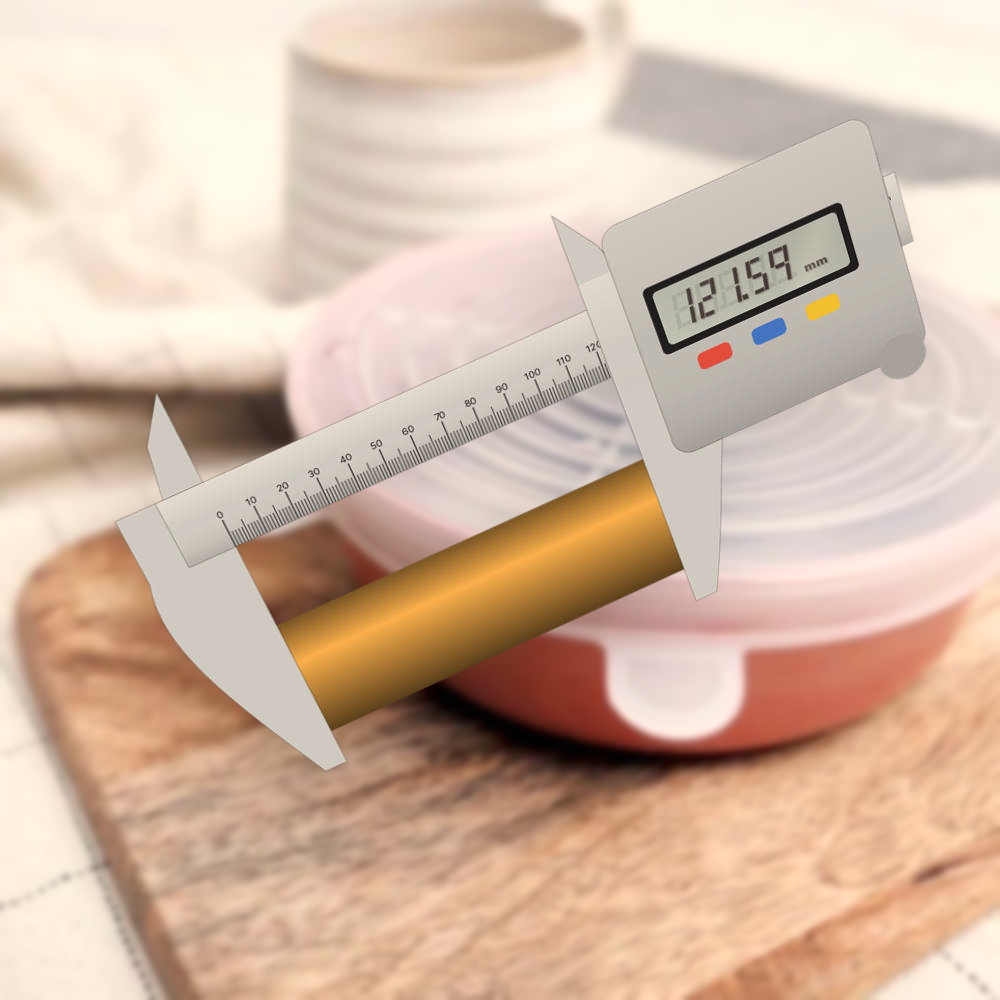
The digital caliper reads 121.59 mm
